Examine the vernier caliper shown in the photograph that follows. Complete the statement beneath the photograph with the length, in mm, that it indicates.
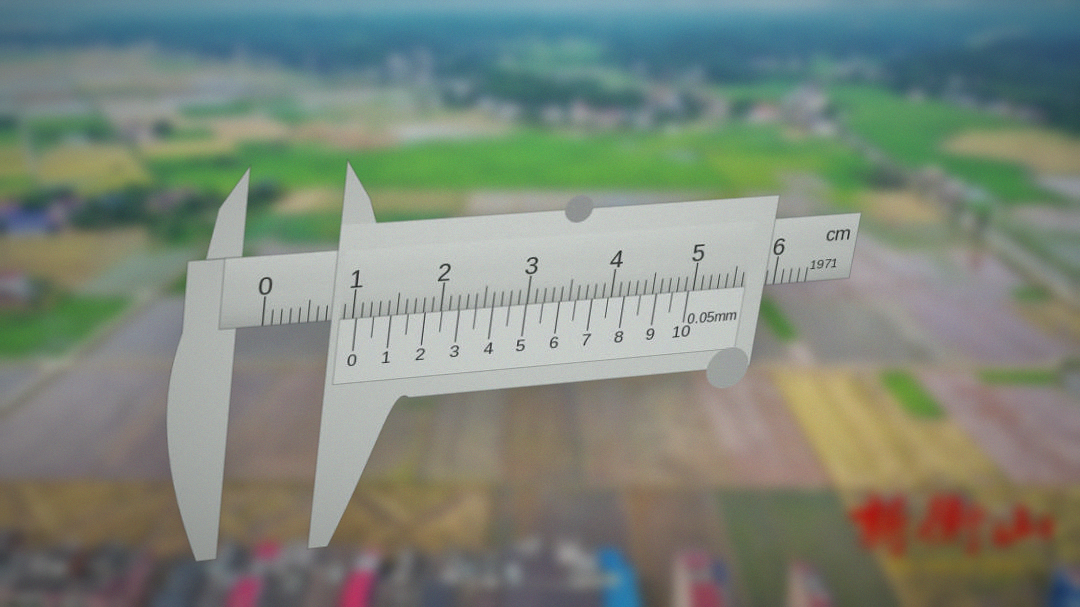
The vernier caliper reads 10.4 mm
